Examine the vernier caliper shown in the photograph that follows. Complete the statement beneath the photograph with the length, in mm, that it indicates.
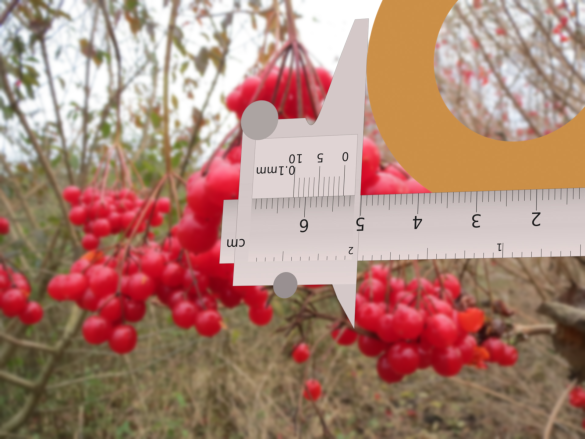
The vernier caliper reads 53.2 mm
